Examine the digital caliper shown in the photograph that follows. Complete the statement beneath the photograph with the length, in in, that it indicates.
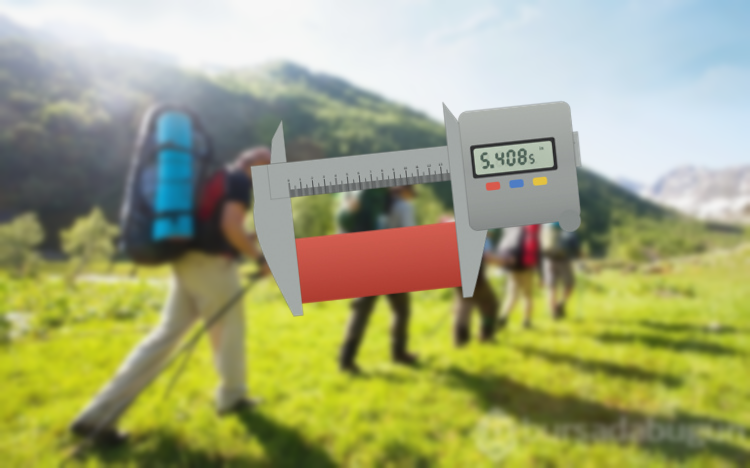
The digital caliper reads 5.4085 in
